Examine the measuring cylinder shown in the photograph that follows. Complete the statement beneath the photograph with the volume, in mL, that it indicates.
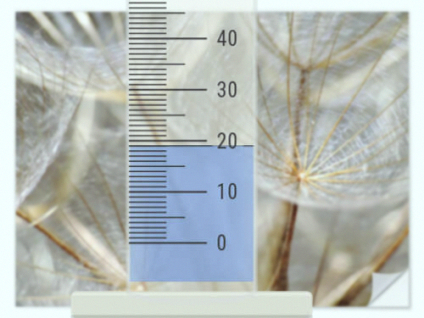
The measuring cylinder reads 19 mL
